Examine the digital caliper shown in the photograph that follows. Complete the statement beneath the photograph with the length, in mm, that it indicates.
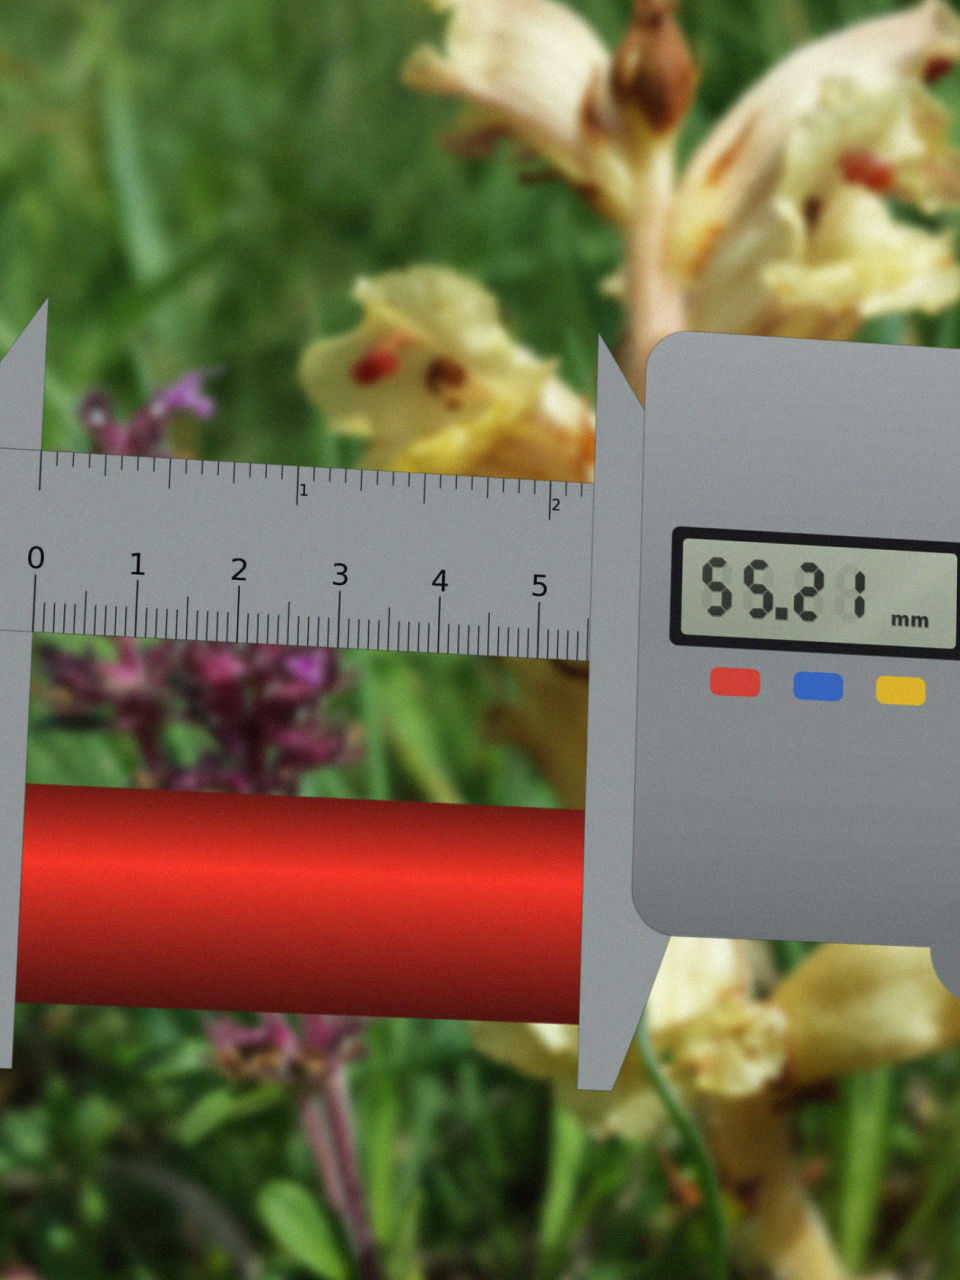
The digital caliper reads 55.21 mm
